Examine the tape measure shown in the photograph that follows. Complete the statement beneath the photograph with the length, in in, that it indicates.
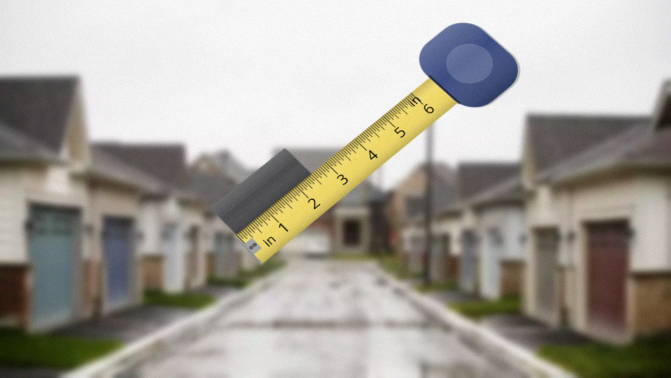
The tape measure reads 2.5 in
